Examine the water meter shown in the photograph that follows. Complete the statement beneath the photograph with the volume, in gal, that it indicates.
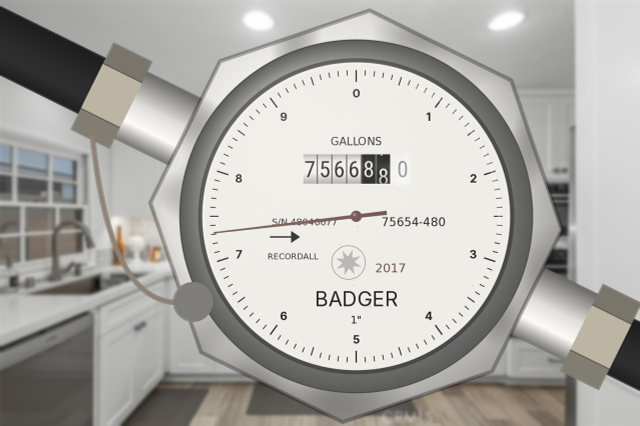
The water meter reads 7566877.3 gal
